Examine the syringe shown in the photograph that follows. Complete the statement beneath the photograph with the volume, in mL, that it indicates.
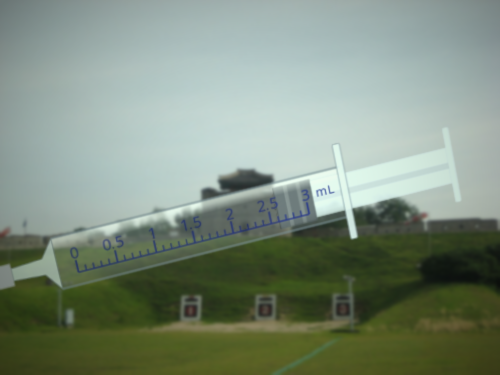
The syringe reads 2.6 mL
